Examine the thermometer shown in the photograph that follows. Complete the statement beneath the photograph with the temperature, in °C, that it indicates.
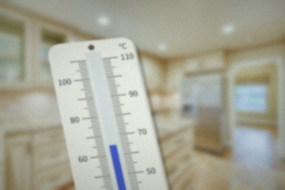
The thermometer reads 65 °C
